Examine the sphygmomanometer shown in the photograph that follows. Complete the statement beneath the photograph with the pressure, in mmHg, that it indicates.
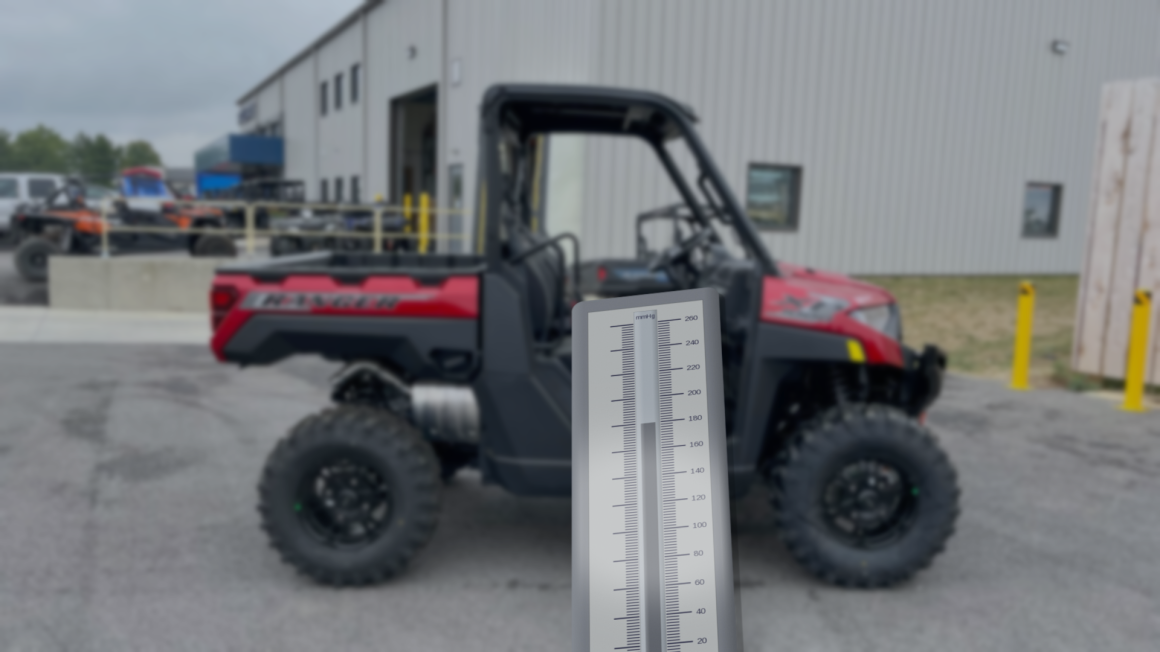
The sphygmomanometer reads 180 mmHg
